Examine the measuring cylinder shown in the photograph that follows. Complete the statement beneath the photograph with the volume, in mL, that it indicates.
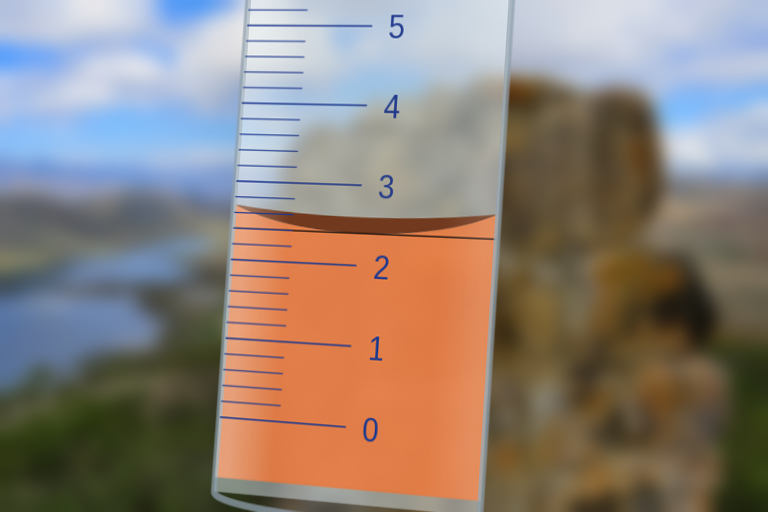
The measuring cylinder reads 2.4 mL
